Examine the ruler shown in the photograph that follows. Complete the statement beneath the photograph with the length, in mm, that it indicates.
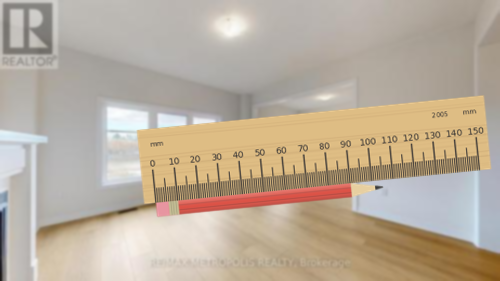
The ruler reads 105 mm
